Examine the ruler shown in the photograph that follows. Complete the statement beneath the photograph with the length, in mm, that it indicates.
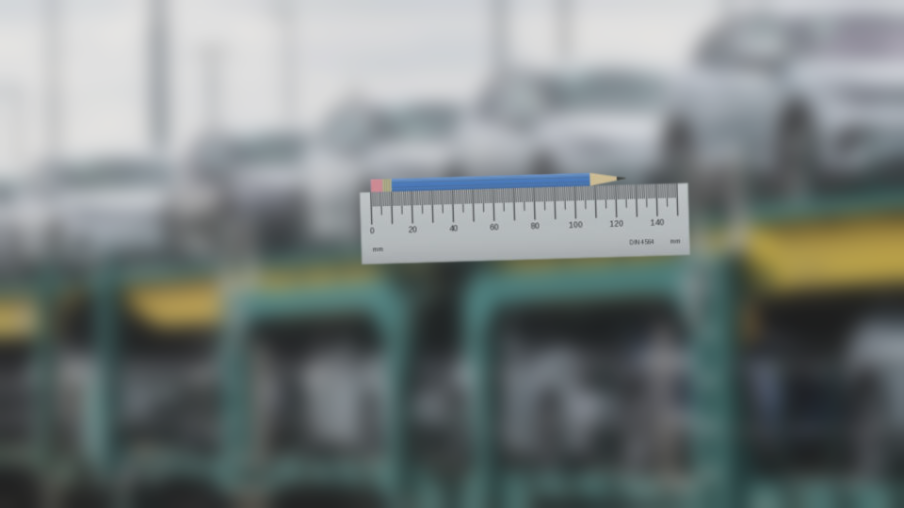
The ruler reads 125 mm
